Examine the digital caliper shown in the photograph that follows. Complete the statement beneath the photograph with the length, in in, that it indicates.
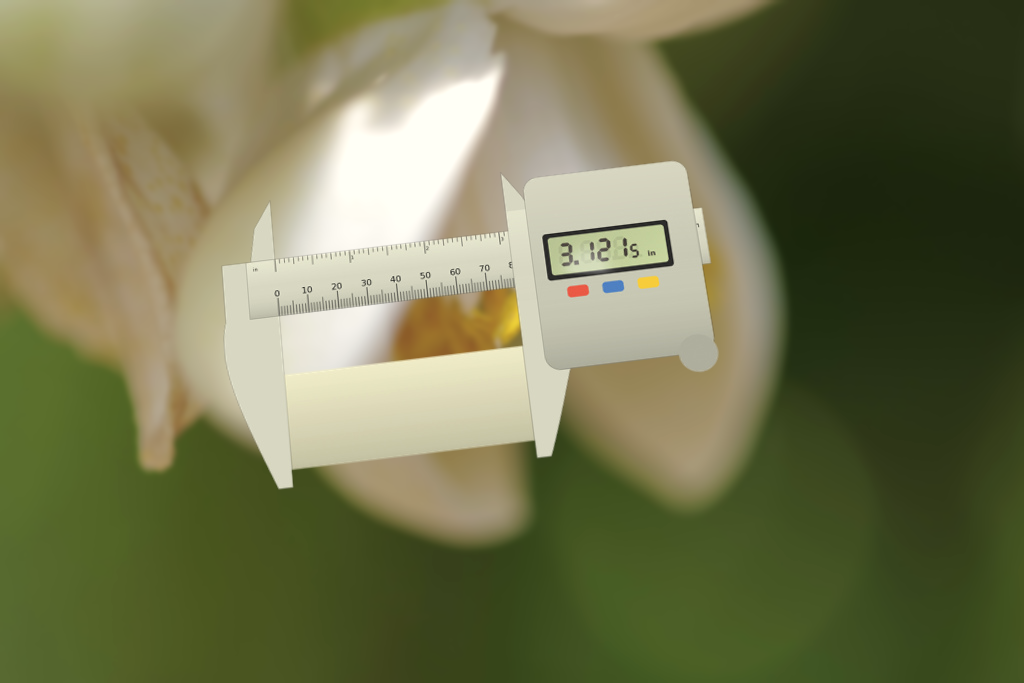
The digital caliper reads 3.1215 in
